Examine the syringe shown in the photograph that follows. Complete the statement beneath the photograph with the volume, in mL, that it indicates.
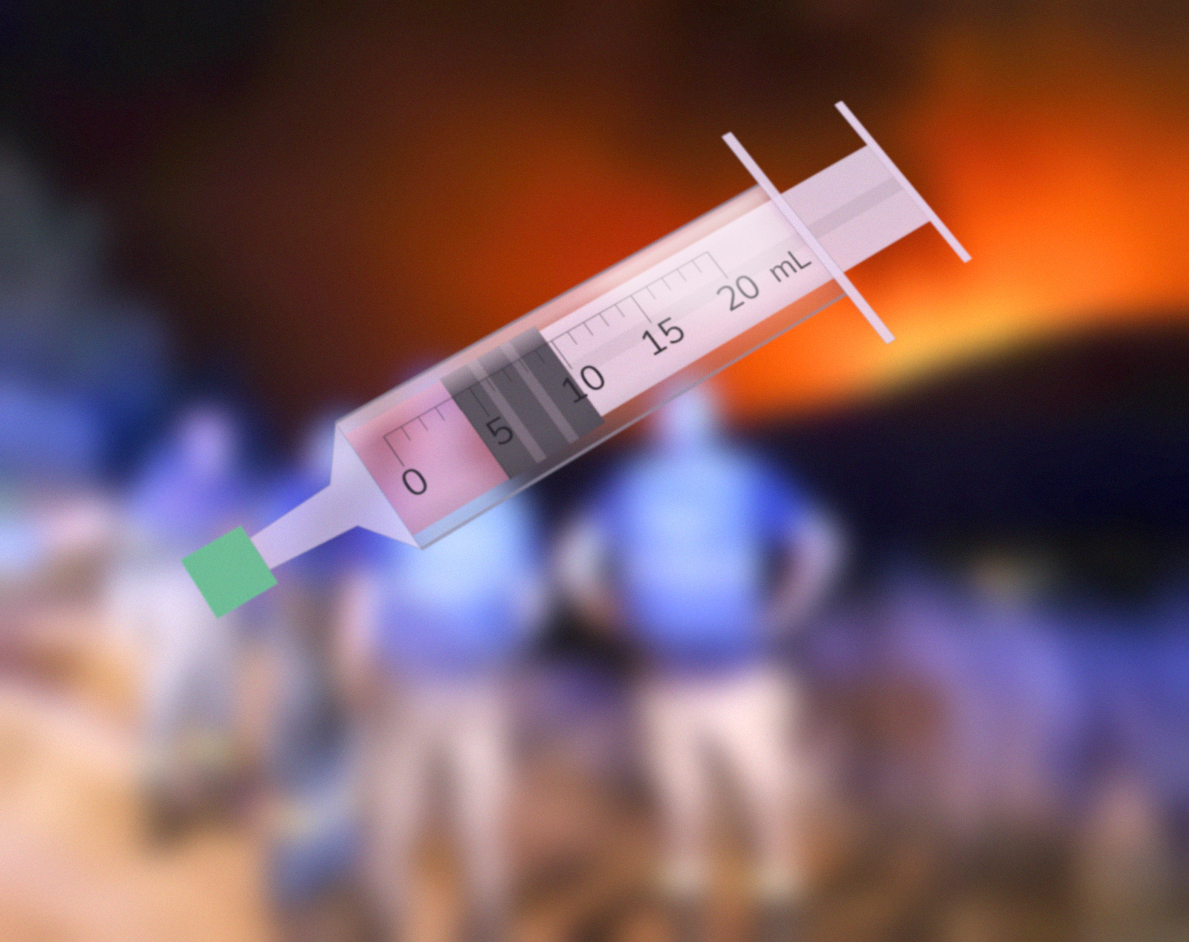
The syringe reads 4 mL
